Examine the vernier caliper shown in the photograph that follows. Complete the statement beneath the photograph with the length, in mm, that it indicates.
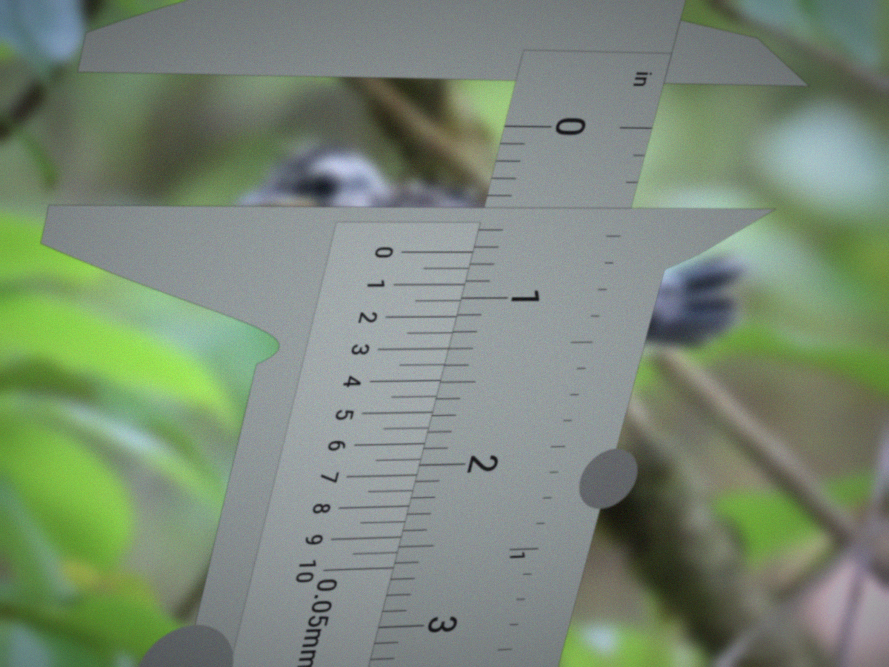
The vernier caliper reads 7.3 mm
